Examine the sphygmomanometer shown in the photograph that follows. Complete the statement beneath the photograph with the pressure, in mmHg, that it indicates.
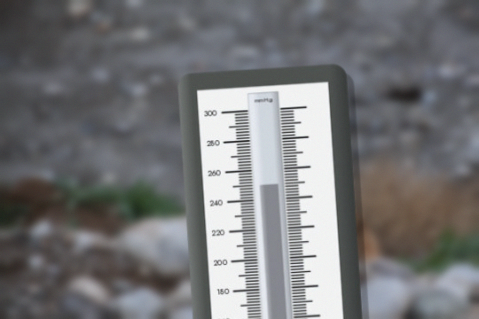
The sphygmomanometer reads 250 mmHg
